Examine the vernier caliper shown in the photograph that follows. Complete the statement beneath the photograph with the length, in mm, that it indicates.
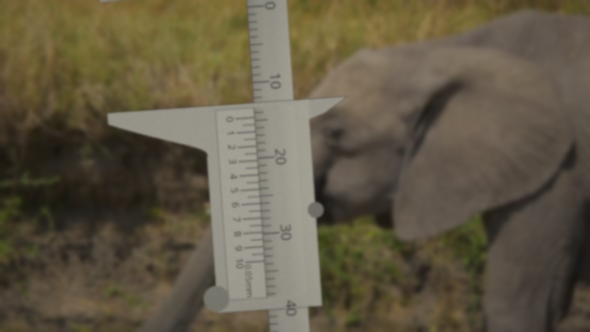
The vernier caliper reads 14.6 mm
